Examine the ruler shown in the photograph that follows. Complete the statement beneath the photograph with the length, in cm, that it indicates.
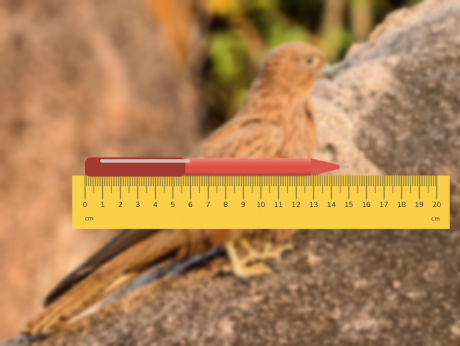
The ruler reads 15 cm
